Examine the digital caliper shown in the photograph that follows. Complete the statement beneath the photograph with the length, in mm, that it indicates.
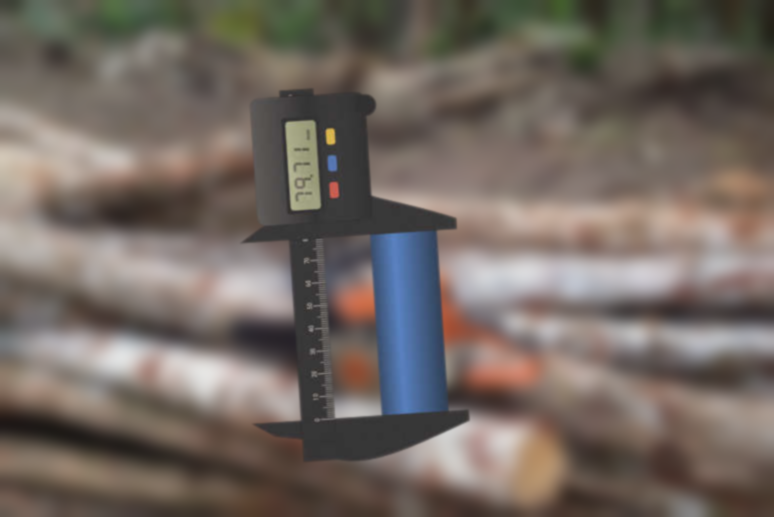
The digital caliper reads 79.71 mm
